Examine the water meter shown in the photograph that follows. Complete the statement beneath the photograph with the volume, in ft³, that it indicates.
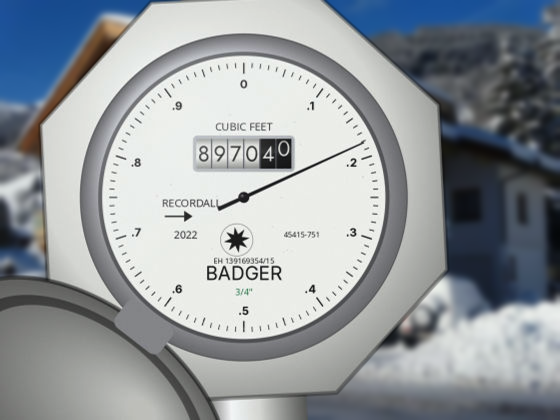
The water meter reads 897040.18 ft³
